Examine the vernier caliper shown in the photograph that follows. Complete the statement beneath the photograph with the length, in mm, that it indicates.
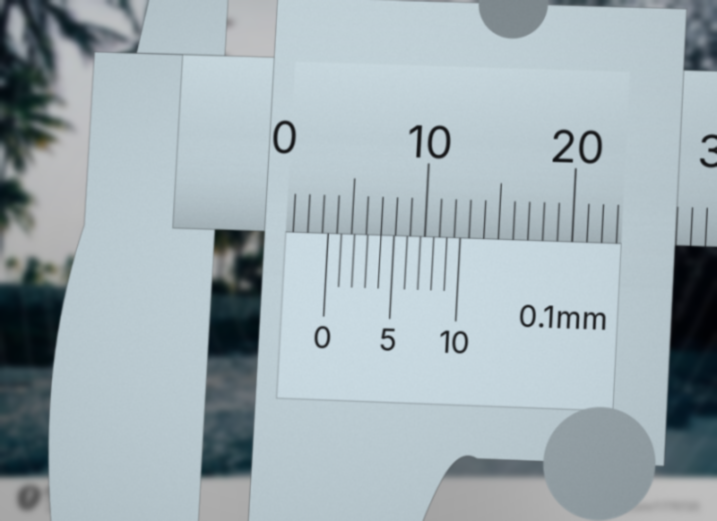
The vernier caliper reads 3.4 mm
